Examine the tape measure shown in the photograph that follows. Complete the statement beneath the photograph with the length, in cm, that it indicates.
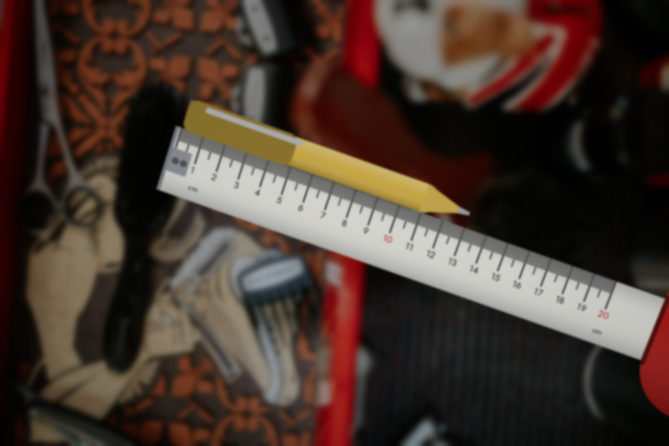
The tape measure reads 13 cm
